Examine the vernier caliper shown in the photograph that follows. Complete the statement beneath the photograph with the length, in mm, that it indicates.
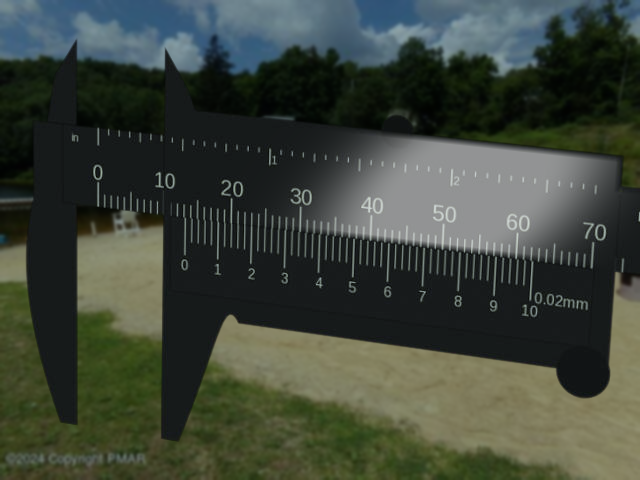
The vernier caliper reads 13.2 mm
